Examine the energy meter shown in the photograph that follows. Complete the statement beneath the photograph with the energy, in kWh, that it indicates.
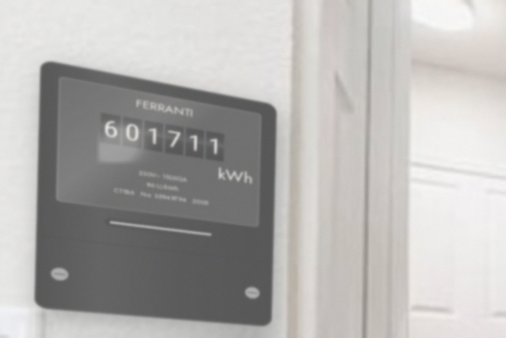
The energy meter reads 601711 kWh
